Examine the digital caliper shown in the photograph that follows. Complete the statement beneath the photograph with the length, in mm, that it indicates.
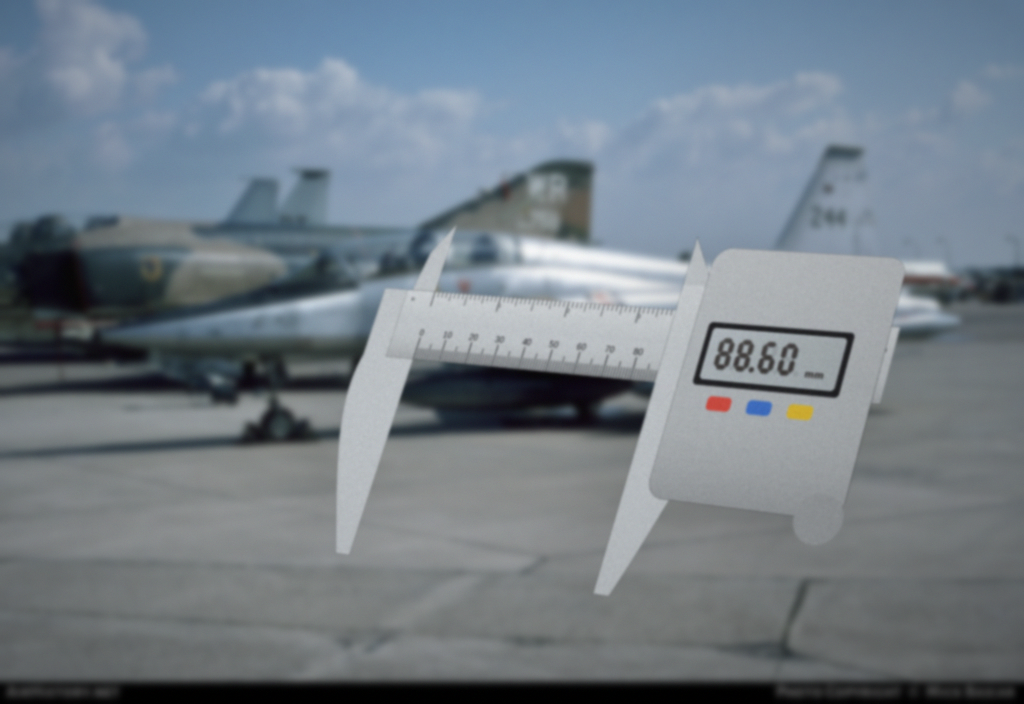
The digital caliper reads 88.60 mm
